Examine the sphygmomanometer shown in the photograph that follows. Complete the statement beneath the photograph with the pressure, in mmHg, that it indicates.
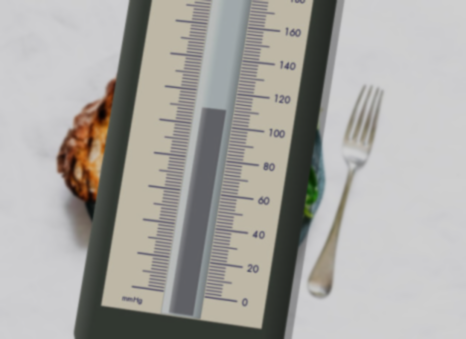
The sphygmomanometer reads 110 mmHg
